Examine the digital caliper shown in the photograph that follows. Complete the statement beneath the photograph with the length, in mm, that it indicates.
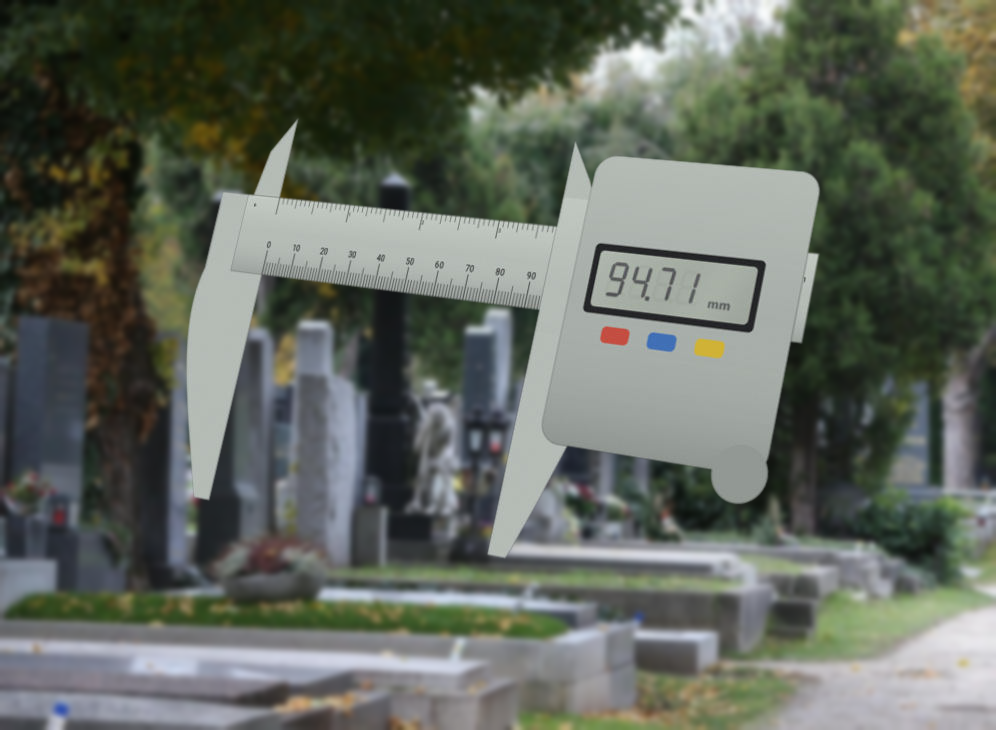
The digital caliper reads 94.71 mm
